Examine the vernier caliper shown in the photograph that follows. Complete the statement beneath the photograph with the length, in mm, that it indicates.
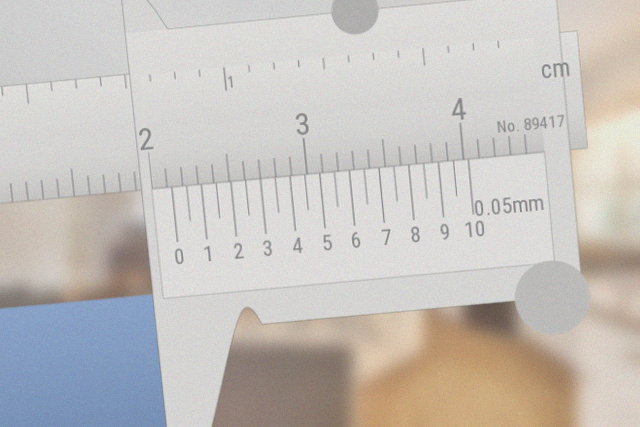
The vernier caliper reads 21.3 mm
